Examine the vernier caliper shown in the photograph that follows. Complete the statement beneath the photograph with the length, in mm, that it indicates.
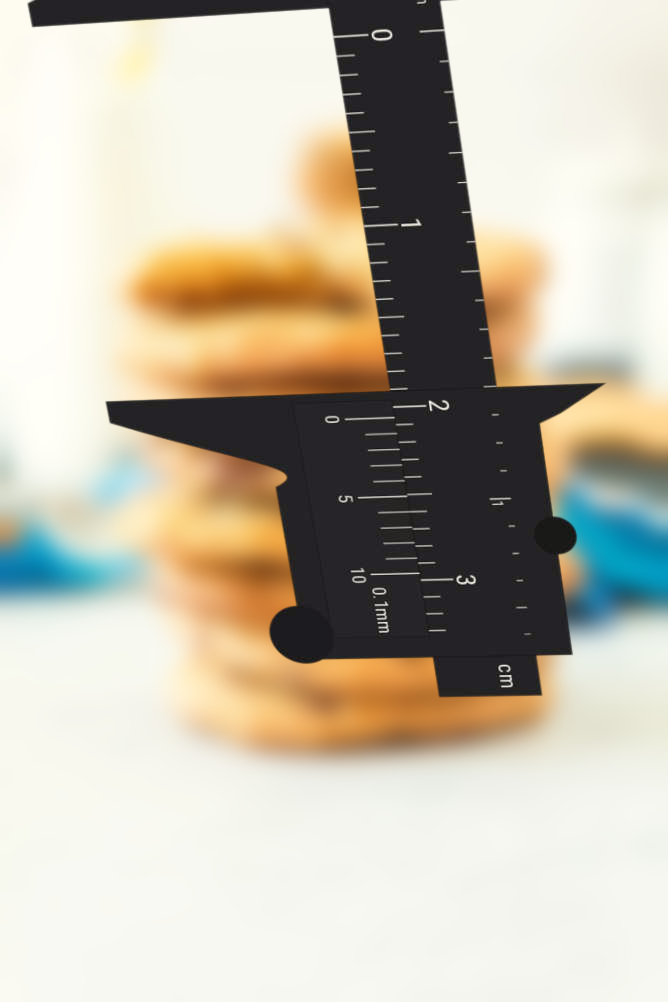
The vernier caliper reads 20.6 mm
